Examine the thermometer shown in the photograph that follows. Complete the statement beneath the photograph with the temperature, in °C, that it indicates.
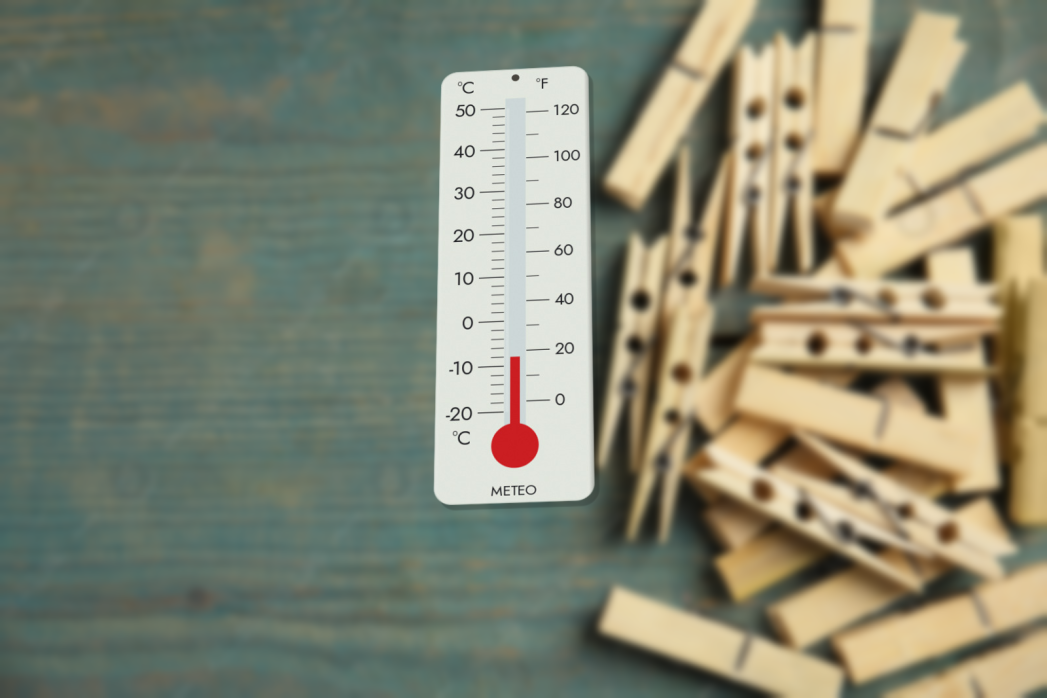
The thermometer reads -8 °C
